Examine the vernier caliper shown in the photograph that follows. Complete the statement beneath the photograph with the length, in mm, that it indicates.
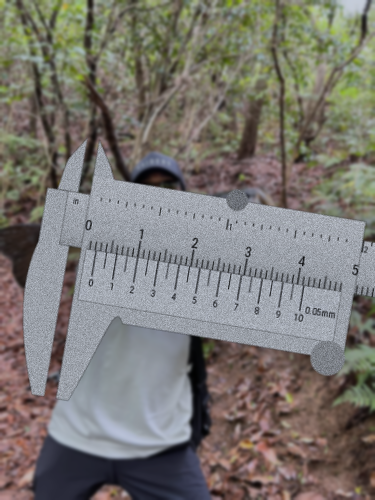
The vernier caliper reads 2.2 mm
